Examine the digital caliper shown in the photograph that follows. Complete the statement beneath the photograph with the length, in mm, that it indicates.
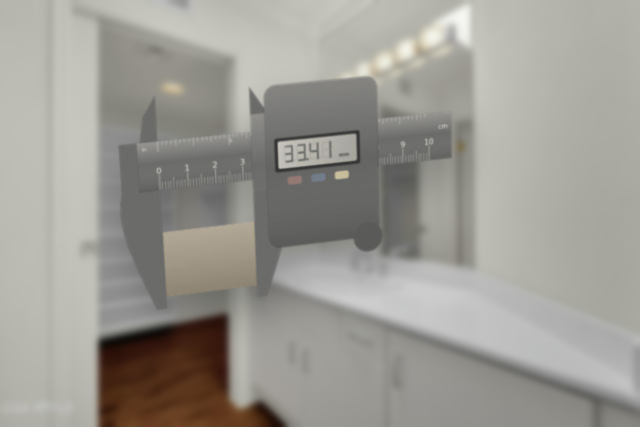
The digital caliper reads 33.41 mm
